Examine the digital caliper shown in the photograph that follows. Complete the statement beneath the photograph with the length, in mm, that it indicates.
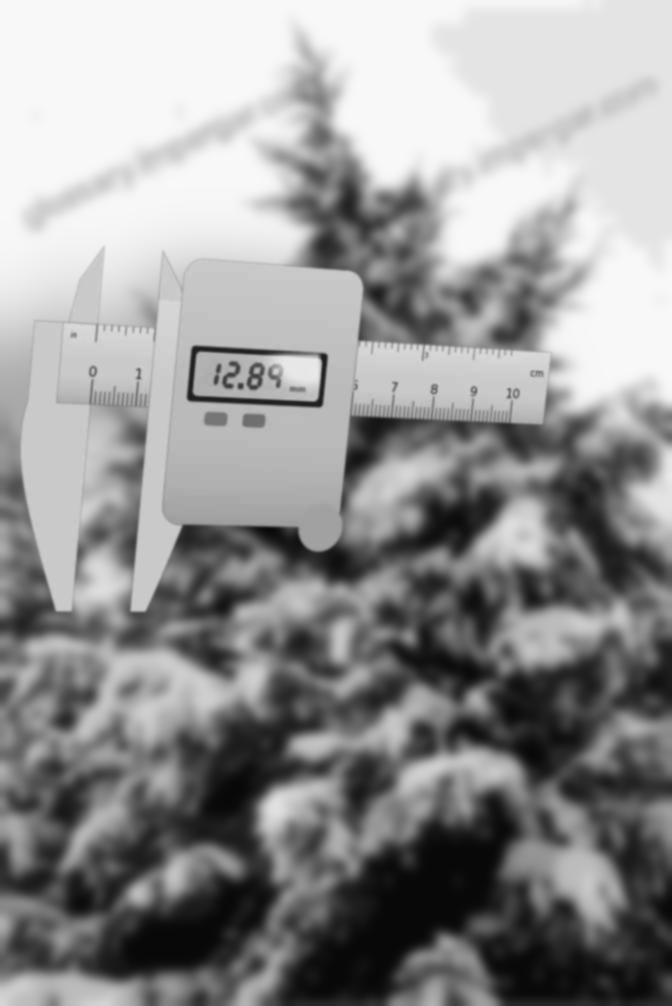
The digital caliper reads 12.89 mm
